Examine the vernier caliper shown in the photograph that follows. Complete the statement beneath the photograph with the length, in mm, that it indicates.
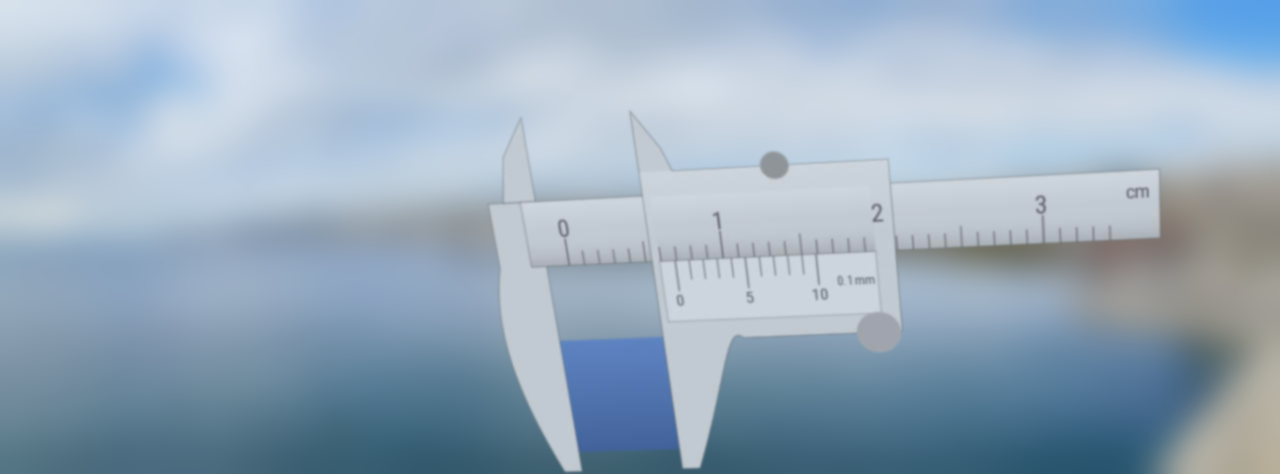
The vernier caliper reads 6.9 mm
